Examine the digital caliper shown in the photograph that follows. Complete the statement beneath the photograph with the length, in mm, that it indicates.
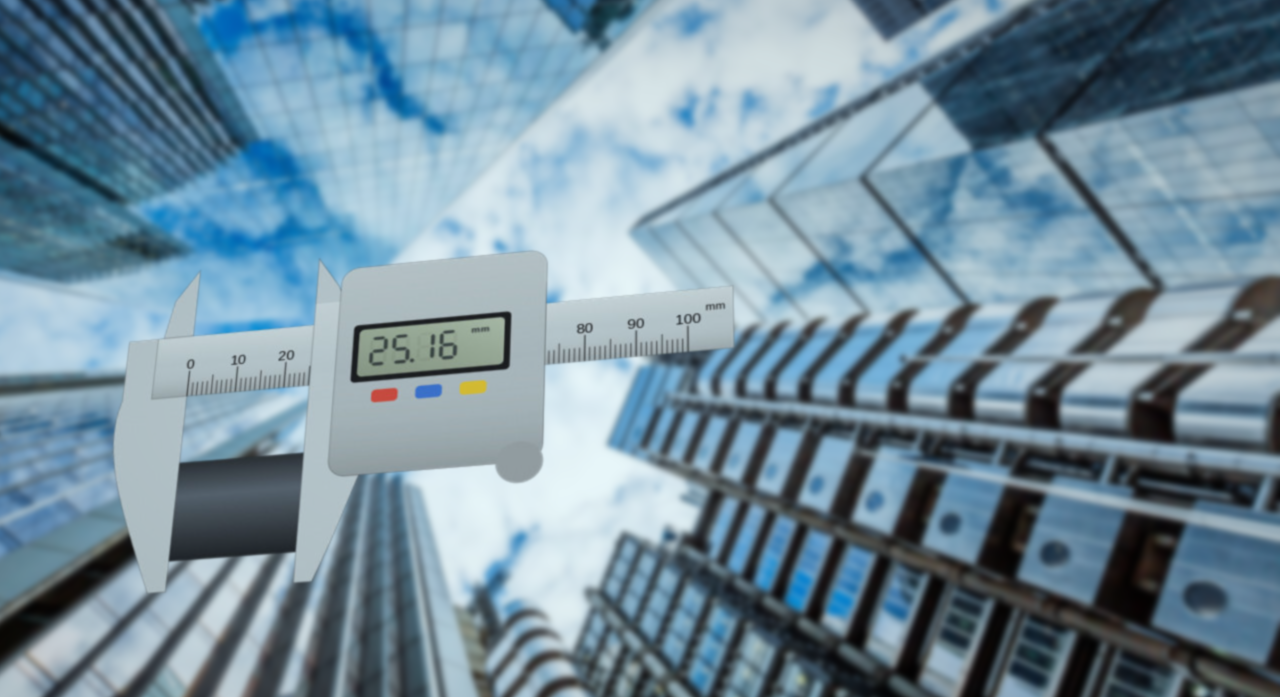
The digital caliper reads 25.16 mm
